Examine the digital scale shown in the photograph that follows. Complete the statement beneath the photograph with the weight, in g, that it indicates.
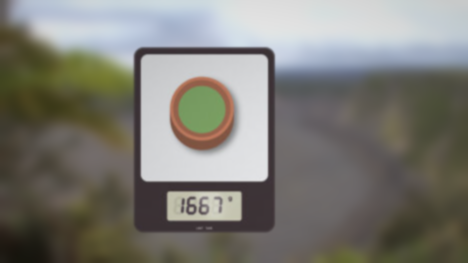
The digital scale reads 1667 g
